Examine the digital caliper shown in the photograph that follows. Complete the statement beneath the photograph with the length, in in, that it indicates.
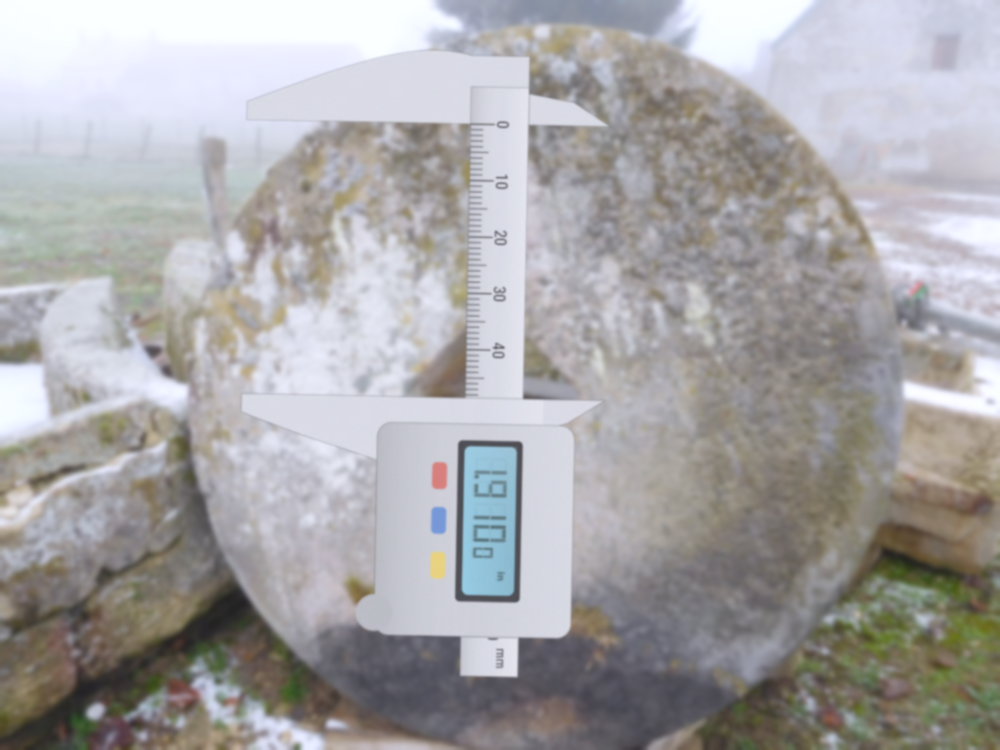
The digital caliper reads 1.9100 in
